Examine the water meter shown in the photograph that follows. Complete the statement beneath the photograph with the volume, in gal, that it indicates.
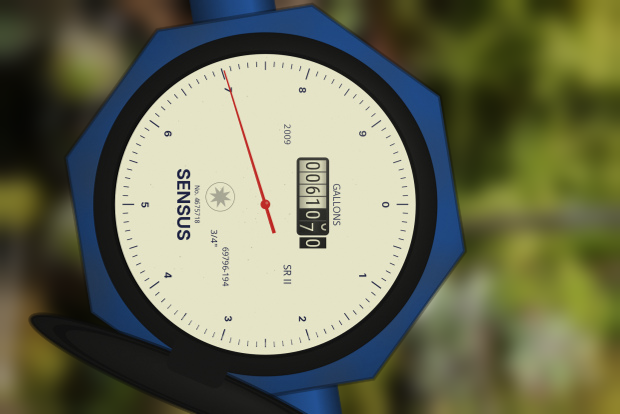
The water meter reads 61067.0 gal
